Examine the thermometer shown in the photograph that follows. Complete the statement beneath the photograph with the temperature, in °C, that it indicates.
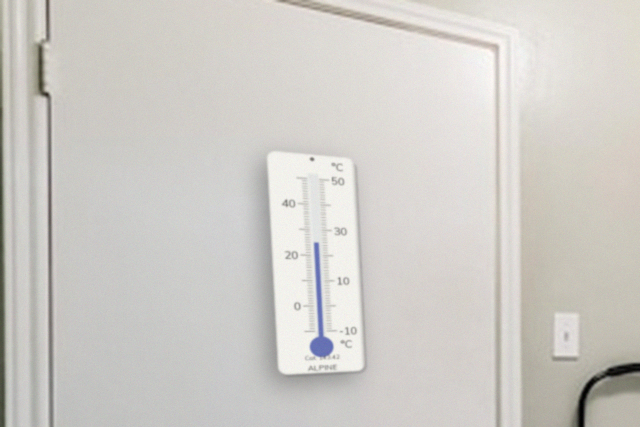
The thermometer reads 25 °C
